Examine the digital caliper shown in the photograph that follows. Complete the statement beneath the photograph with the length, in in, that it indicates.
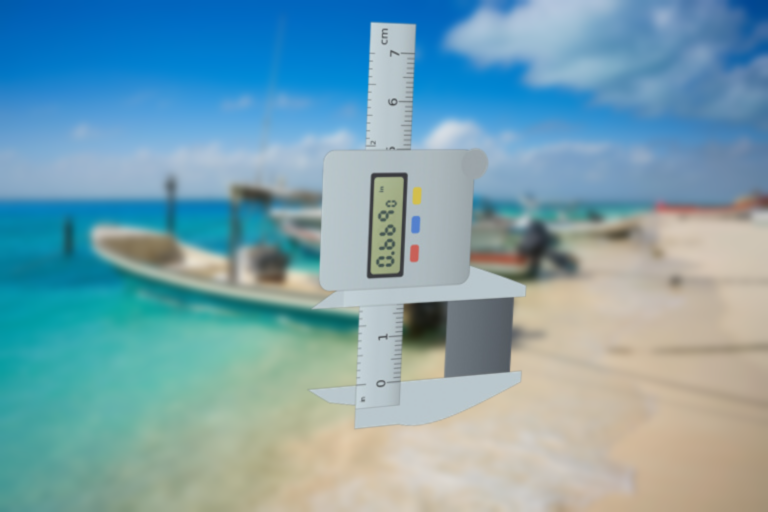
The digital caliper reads 0.6690 in
